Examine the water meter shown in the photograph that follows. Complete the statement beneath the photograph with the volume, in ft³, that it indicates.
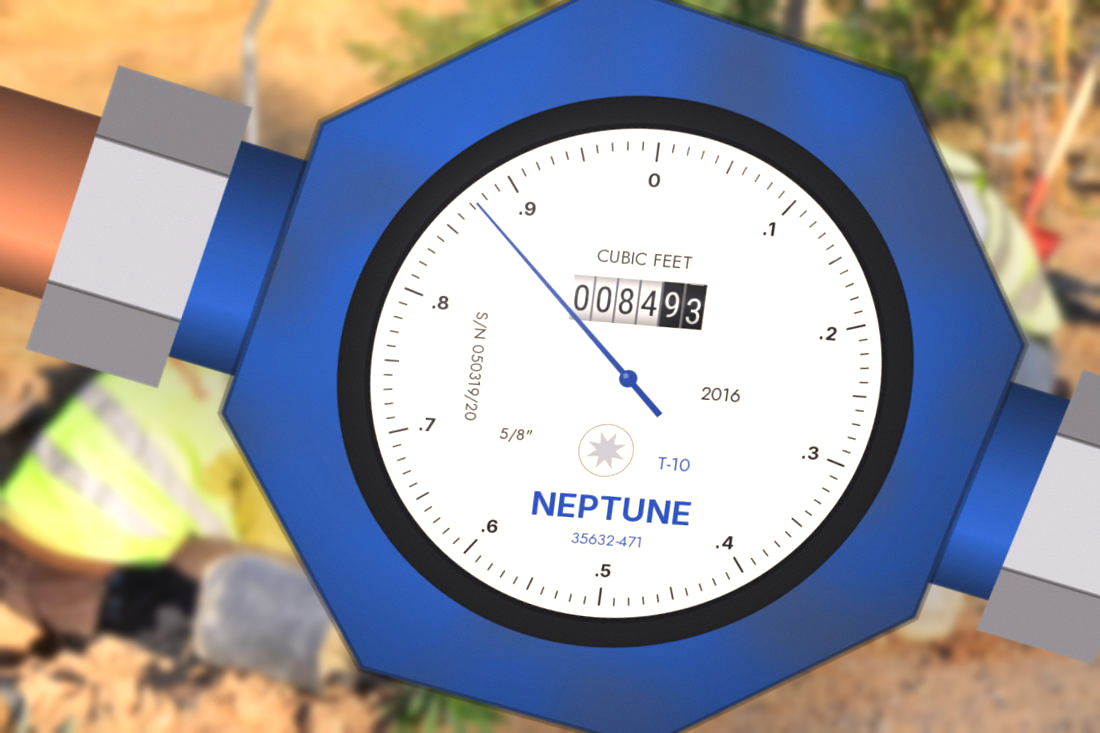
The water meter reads 8492.87 ft³
